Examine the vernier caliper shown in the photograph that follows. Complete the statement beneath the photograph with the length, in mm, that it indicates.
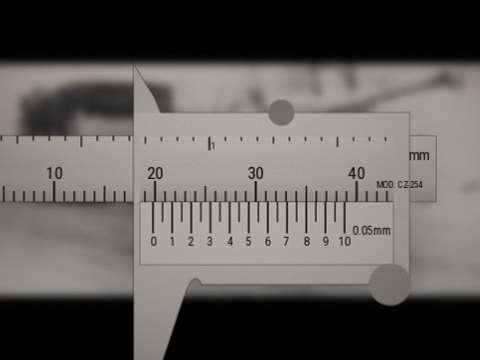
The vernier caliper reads 19.8 mm
